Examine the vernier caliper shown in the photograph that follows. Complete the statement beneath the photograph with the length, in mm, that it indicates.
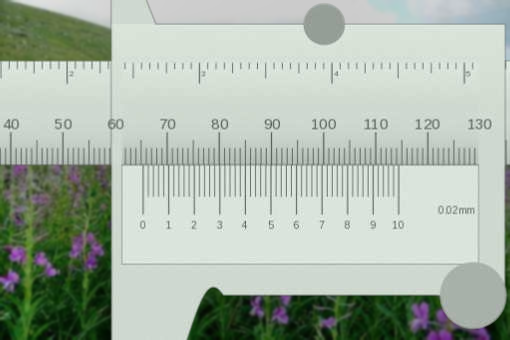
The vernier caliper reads 65.4 mm
